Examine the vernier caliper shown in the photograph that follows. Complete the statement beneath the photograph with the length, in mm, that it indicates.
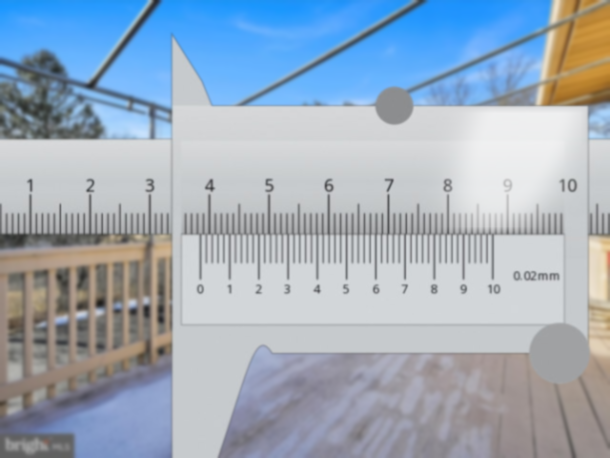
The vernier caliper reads 38.5 mm
